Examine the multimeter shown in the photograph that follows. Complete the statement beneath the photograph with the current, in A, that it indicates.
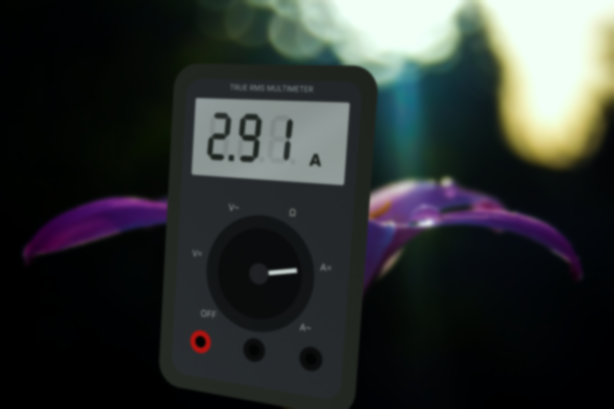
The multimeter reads 2.91 A
